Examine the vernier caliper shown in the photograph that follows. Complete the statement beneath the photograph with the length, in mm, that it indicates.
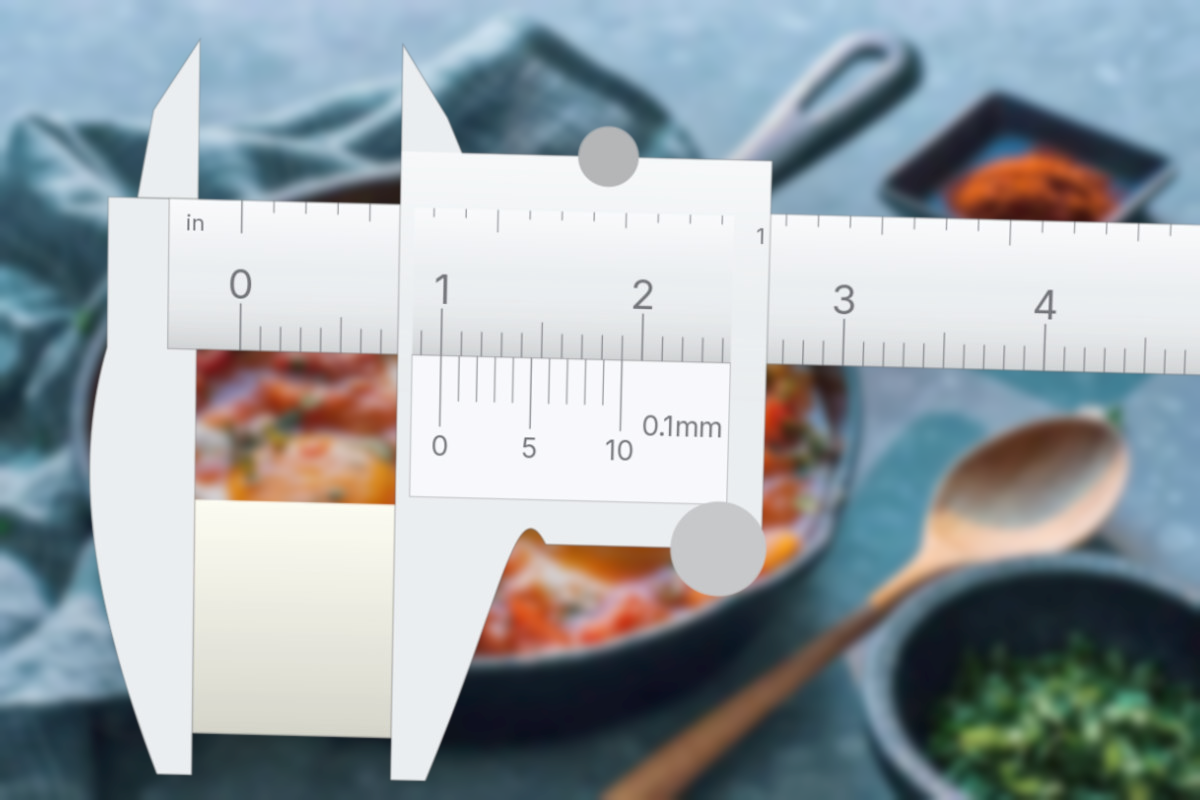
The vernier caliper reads 10.0 mm
